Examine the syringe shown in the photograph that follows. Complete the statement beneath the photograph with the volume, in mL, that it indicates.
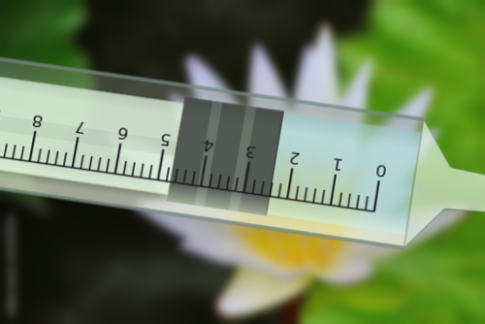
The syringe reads 2.4 mL
